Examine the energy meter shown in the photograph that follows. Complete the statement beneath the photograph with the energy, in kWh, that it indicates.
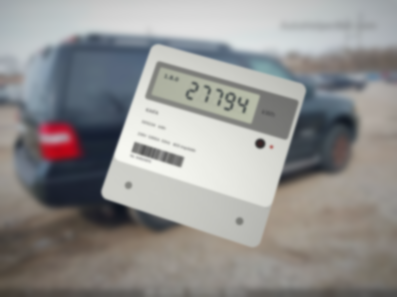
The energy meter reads 27794 kWh
